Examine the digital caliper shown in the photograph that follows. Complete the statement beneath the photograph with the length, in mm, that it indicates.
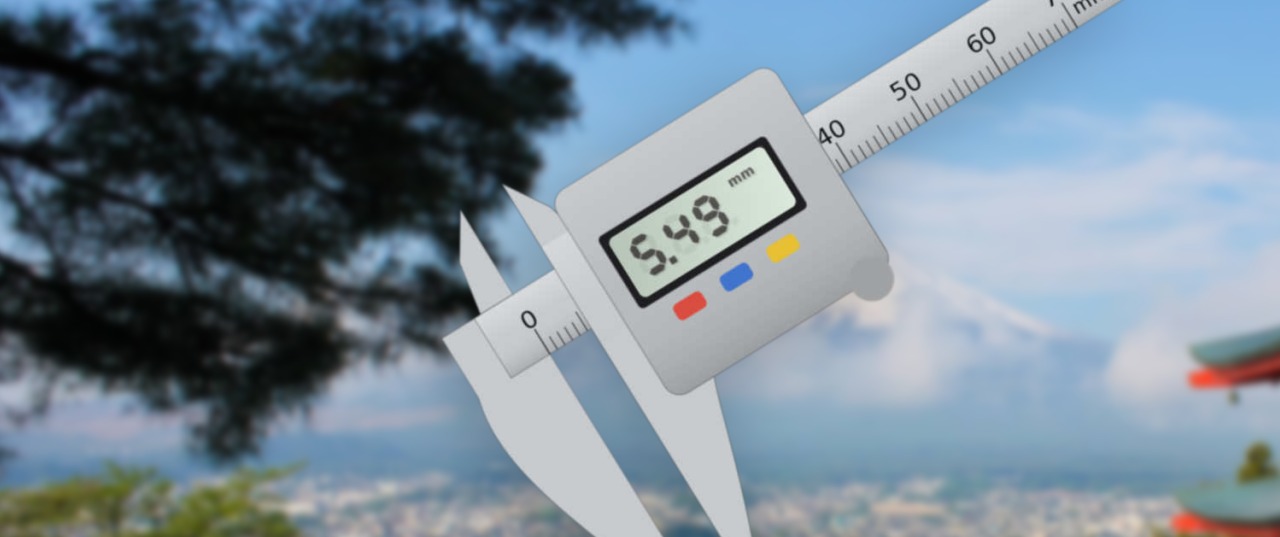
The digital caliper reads 5.49 mm
